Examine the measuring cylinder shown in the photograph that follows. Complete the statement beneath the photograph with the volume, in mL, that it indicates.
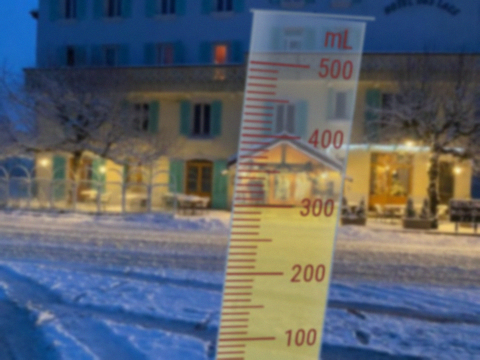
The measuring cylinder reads 300 mL
